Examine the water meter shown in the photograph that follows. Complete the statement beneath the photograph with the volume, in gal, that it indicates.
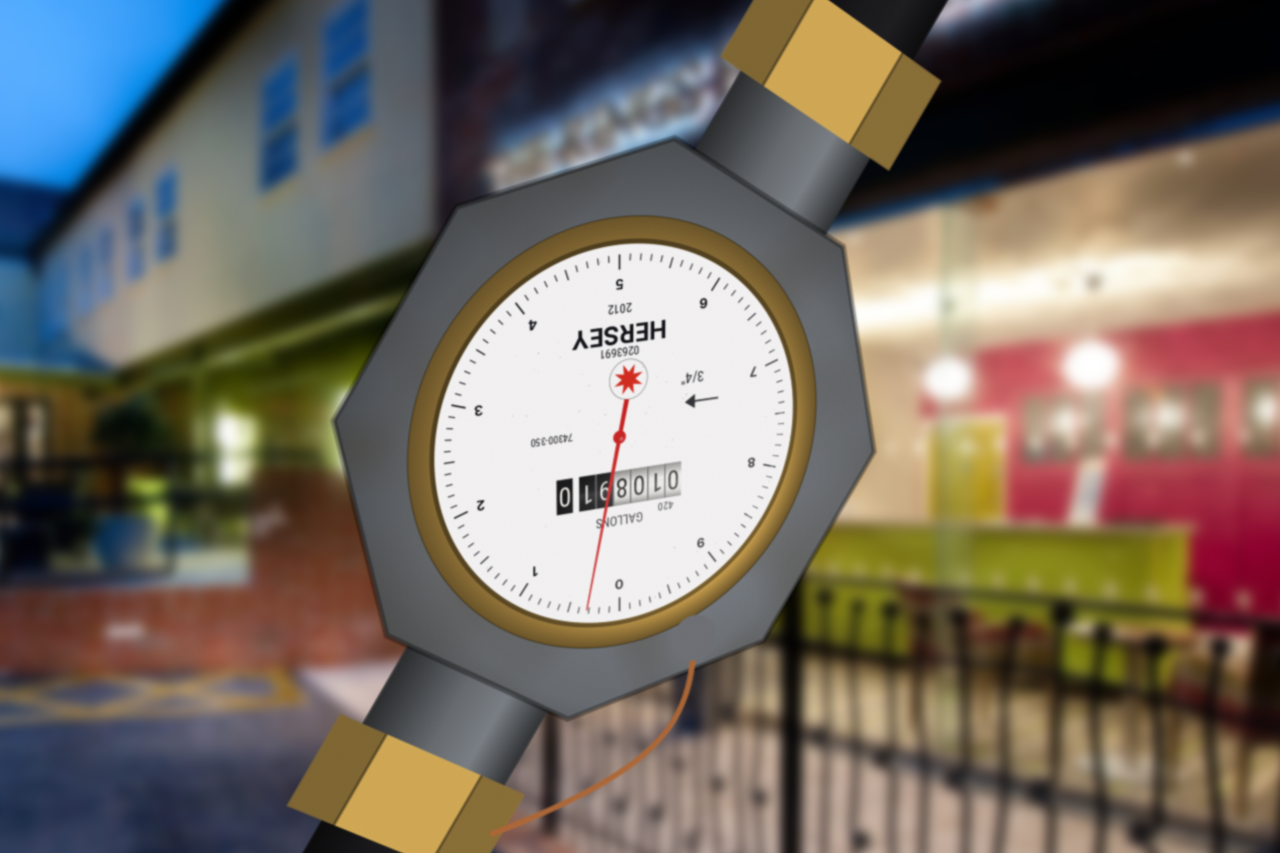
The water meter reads 108910.3 gal
